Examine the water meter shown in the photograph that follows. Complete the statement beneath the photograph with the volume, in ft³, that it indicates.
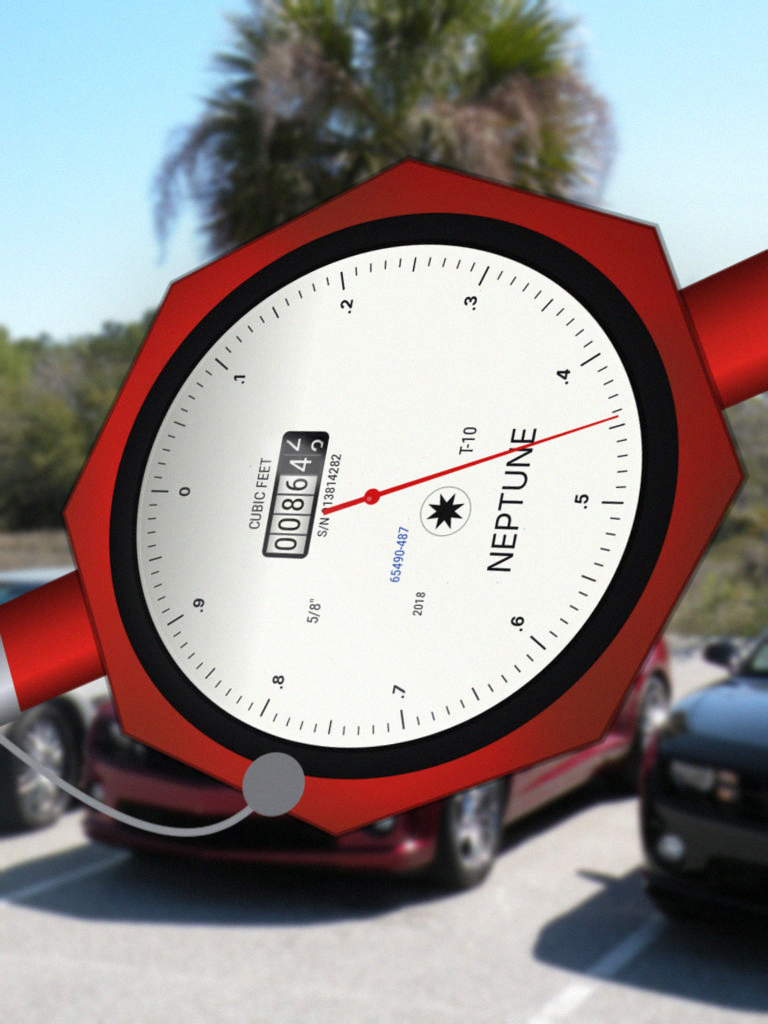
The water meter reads 8642.44 ft³
